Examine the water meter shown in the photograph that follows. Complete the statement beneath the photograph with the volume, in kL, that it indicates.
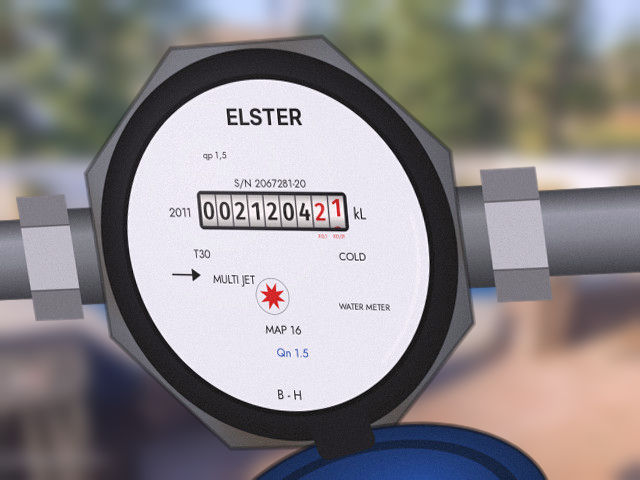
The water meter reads 21204.21 kL
